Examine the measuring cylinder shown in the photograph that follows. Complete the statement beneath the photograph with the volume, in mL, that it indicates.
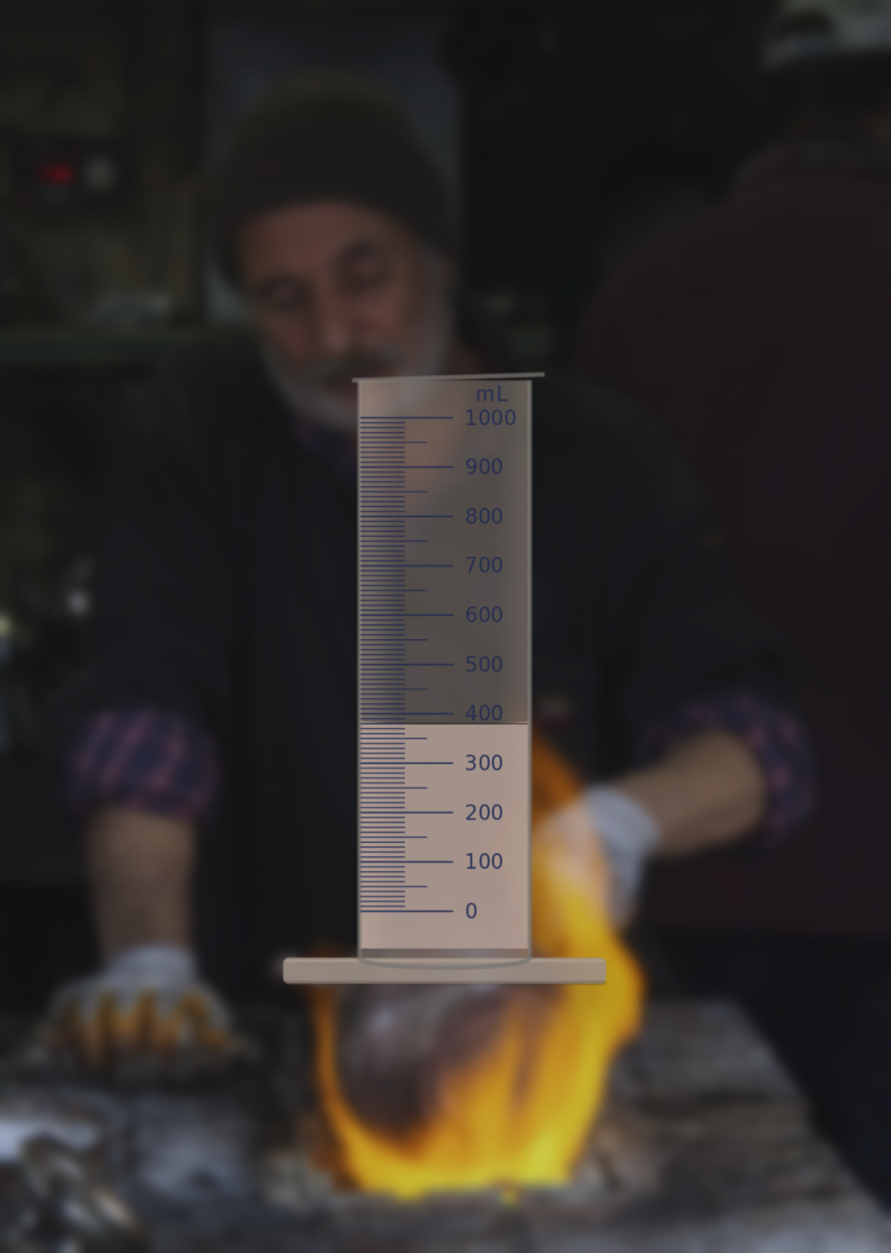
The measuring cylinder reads 380 mL
